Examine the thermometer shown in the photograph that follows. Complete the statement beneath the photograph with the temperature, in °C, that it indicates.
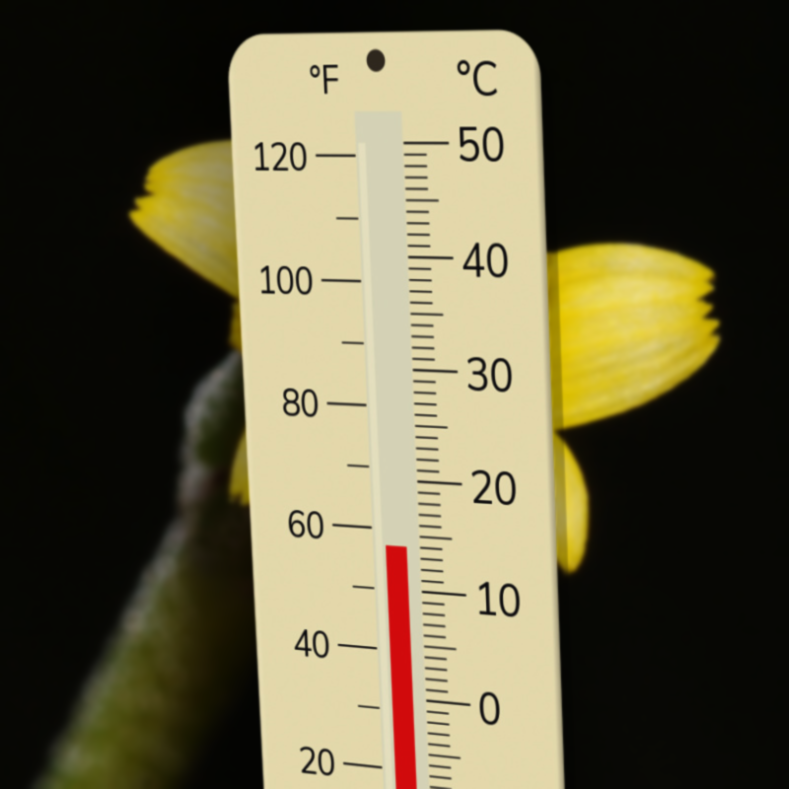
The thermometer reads 14 °C
